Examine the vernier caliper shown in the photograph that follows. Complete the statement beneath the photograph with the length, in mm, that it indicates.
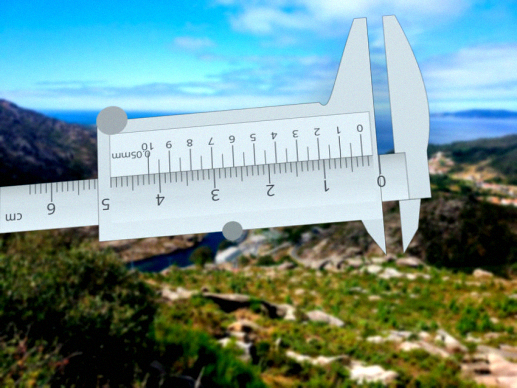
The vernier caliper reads 3.0 mm
